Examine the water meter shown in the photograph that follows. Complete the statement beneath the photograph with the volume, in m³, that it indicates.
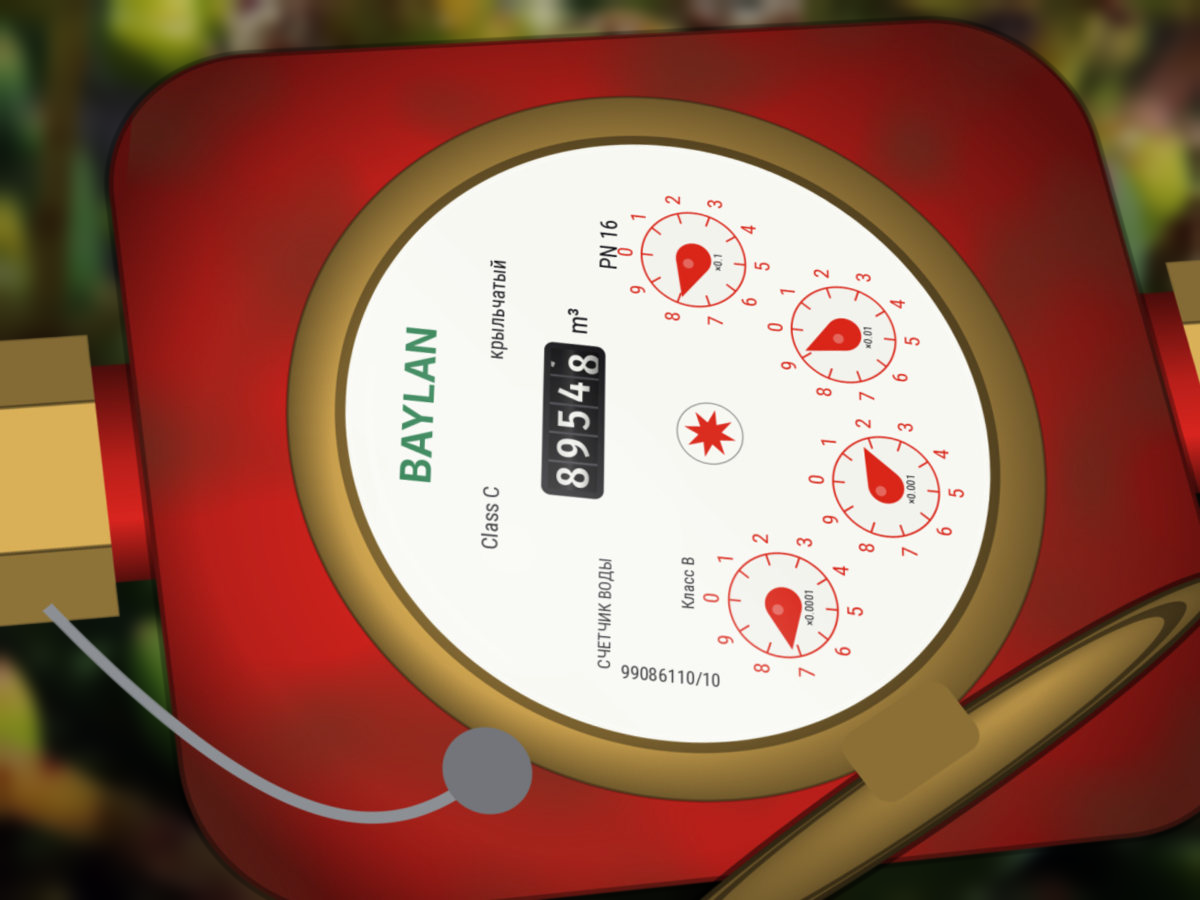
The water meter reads 89547.7917 m³
